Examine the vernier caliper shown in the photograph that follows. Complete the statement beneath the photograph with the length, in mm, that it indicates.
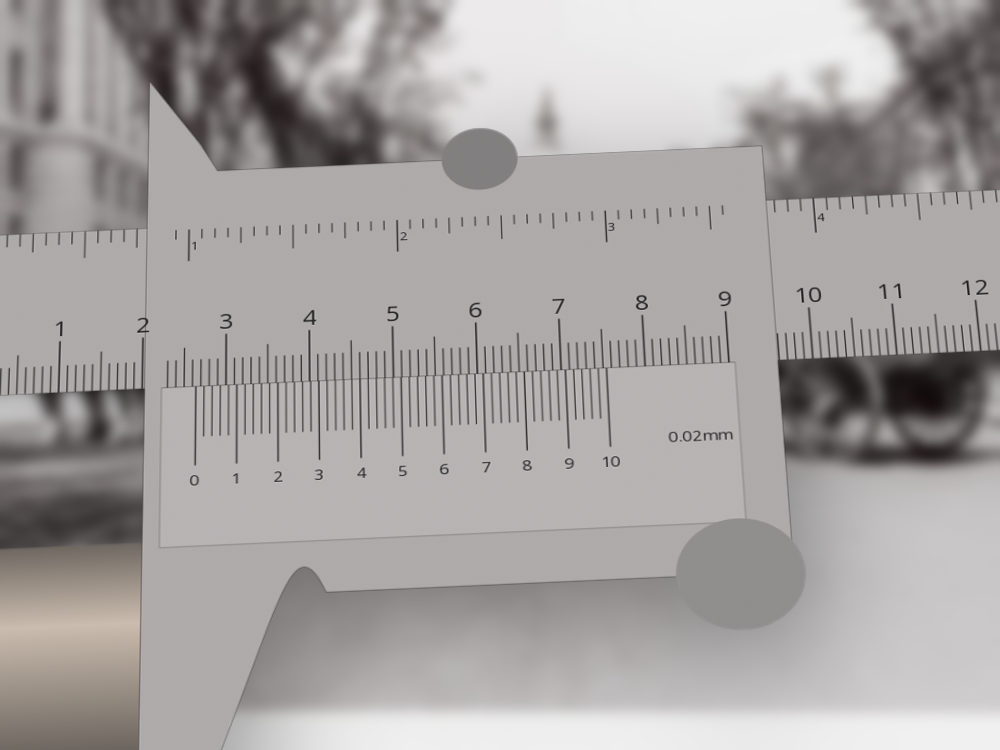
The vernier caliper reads 26.4 mm
